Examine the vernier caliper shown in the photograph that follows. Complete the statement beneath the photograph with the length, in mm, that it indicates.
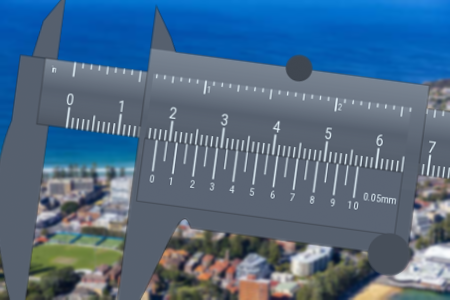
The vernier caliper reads 17.5 mm
